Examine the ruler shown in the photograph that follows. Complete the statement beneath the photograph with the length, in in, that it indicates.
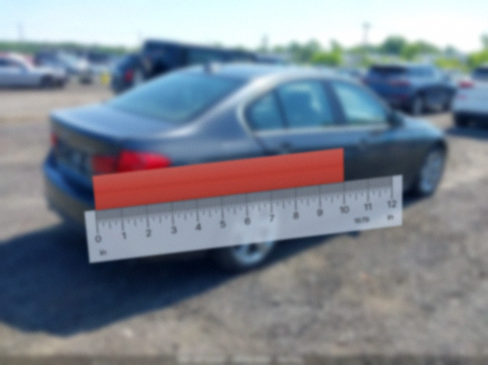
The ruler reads 10 in
